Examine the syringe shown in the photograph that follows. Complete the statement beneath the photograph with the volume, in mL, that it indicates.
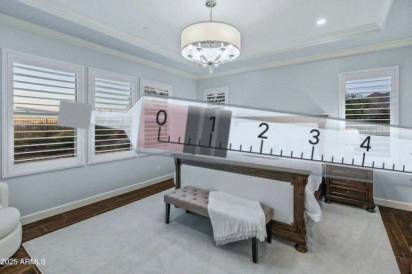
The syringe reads 0.5 mL
